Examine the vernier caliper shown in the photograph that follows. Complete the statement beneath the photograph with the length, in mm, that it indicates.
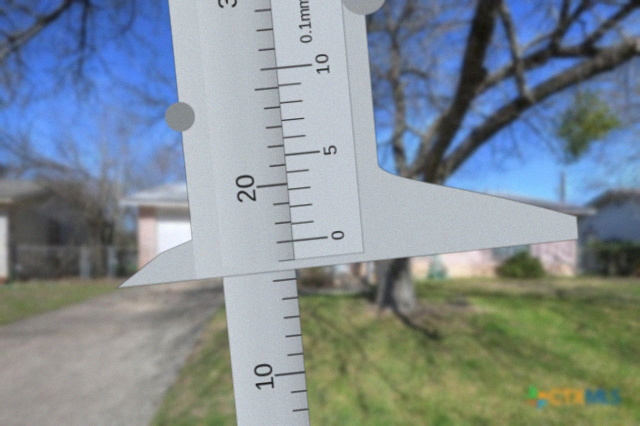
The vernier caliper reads 17.0 mm
